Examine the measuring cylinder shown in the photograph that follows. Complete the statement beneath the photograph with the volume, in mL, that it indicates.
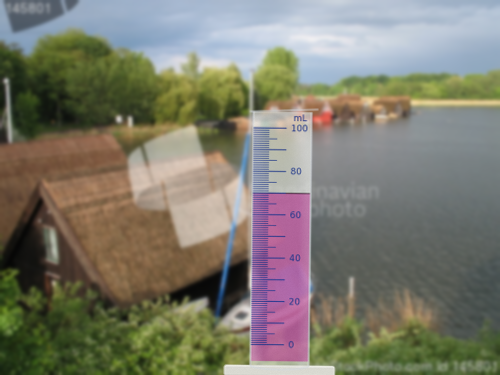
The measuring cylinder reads 70 mL
